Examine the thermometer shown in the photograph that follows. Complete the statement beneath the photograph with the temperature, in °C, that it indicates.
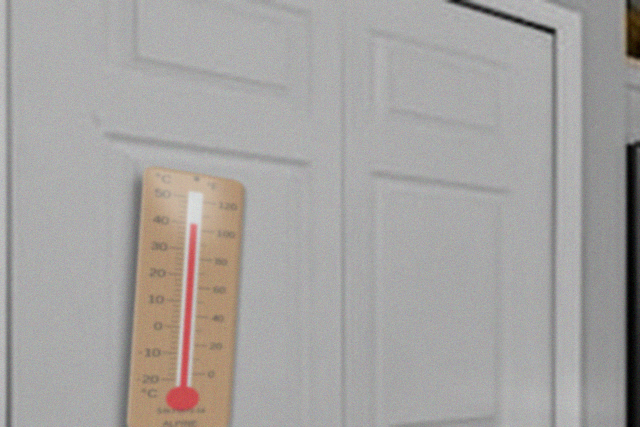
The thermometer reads 40 °C
